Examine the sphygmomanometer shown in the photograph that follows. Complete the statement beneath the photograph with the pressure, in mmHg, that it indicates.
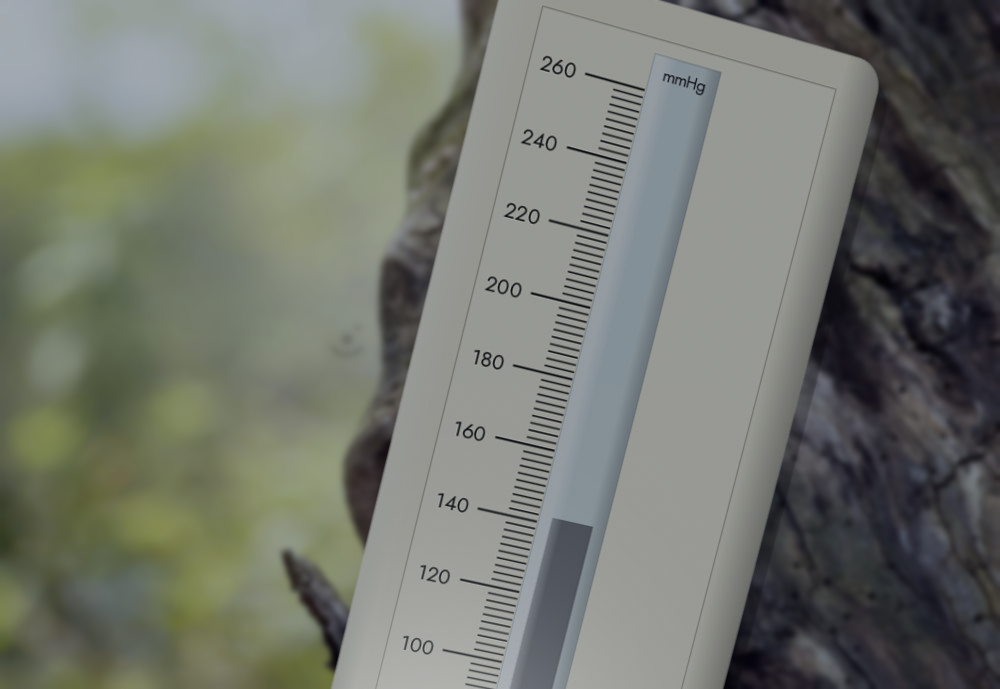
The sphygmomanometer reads 142 mmHg
